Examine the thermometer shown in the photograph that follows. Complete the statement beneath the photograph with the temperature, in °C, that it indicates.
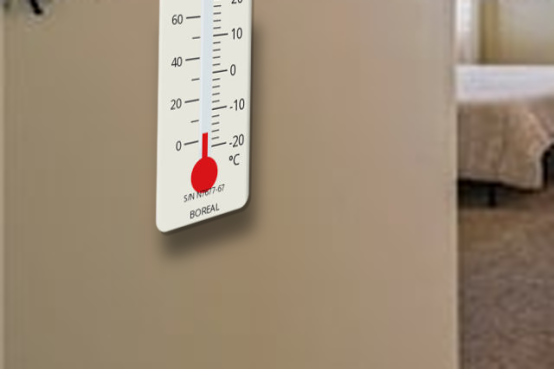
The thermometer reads -16 °C
